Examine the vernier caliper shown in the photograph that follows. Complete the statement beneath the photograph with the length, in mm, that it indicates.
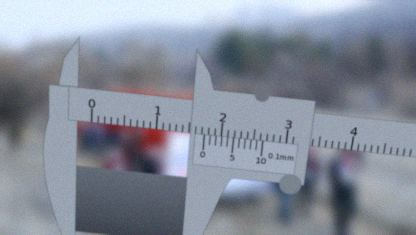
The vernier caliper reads 17.4 mm
